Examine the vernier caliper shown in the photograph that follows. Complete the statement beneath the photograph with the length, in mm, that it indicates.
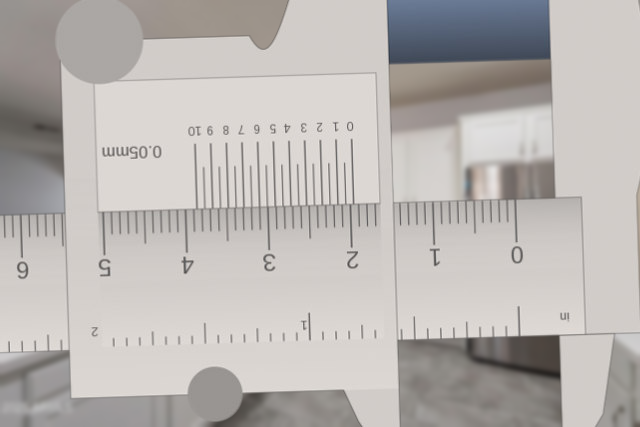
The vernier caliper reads 19.6 mm
